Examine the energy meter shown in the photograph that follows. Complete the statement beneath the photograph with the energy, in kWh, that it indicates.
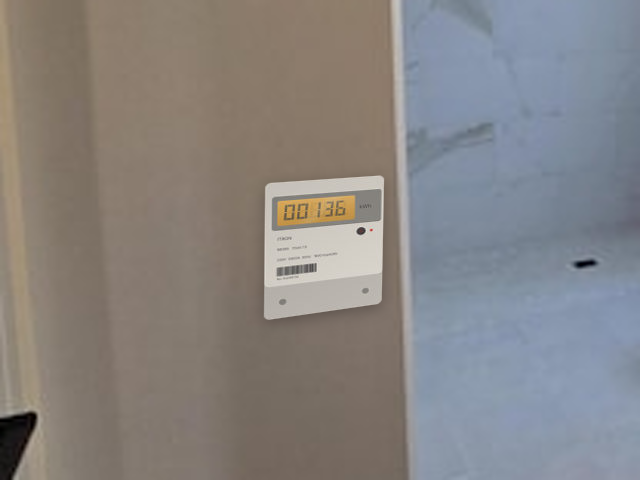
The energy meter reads 136 kWh
